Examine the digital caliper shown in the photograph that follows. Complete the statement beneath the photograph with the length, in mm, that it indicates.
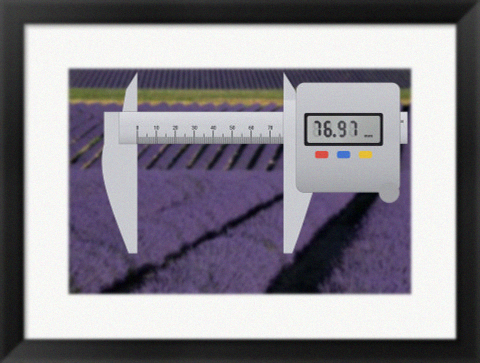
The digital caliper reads 76.97 mm
